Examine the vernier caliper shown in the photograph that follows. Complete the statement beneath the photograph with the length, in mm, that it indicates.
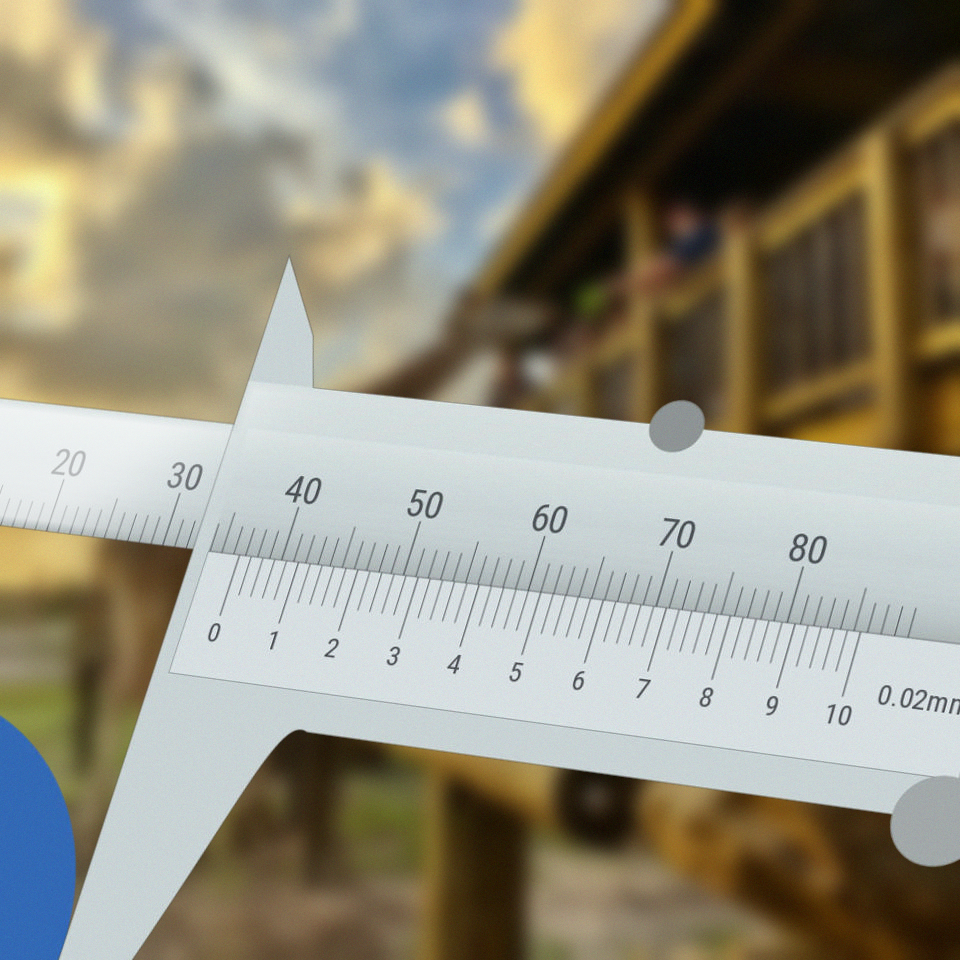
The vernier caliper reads 36.5 mm
